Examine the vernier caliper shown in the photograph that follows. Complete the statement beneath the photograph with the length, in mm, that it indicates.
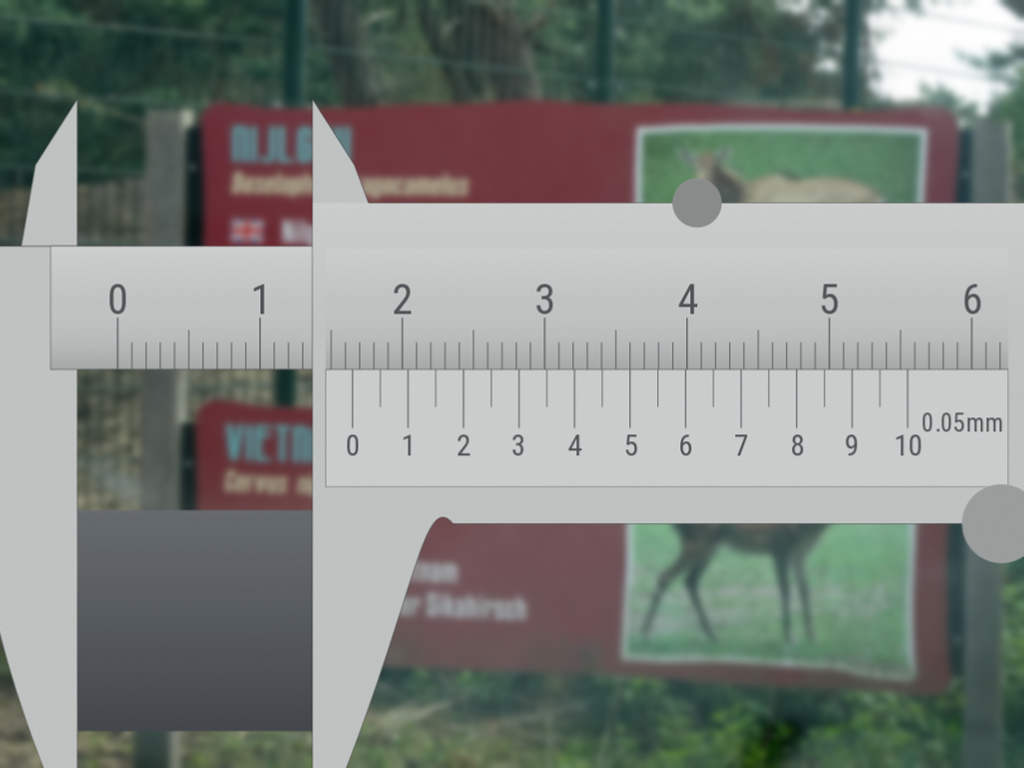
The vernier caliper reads 16.5 mm
